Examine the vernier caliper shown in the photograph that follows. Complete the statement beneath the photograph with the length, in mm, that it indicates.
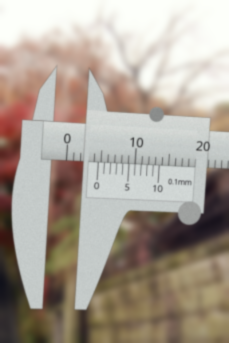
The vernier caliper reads 4.6 mm
